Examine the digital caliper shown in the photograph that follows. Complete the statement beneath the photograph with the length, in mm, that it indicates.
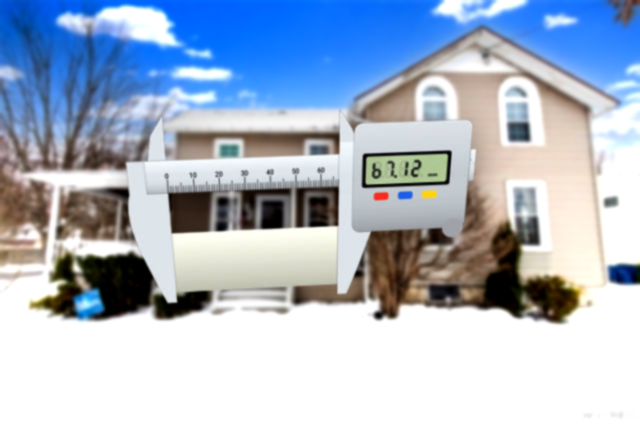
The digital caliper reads 67.12 mm
